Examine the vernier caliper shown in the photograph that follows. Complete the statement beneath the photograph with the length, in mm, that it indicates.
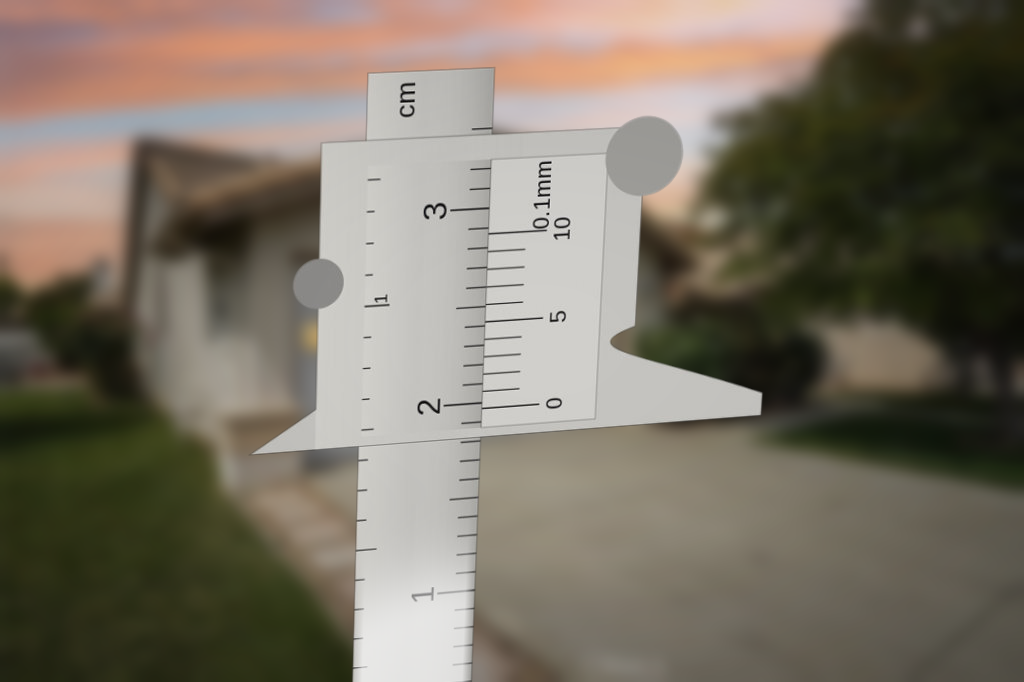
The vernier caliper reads 19.7 mm
